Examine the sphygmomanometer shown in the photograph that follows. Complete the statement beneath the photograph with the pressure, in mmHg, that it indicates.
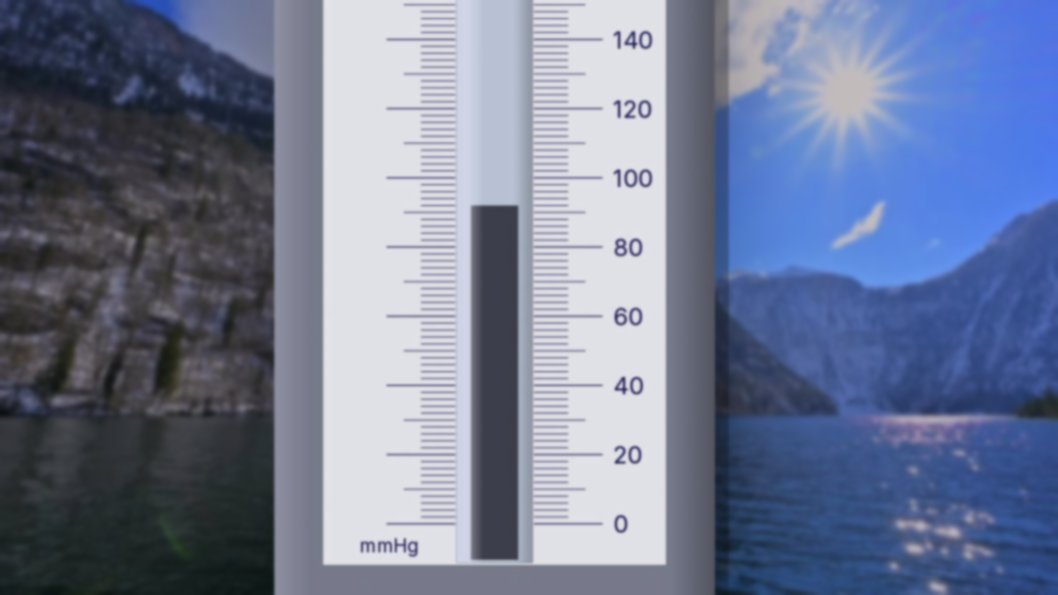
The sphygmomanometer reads 92 mmHg
